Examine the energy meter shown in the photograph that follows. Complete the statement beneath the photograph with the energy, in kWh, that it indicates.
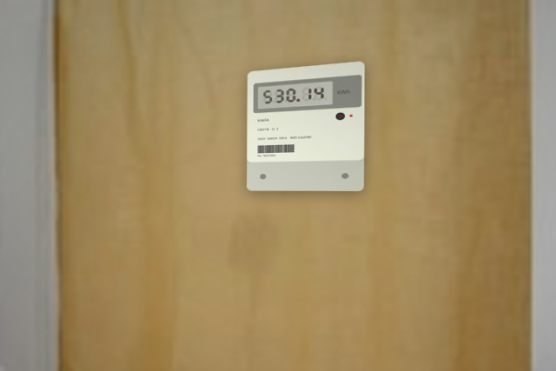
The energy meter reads 530.14 kWh
